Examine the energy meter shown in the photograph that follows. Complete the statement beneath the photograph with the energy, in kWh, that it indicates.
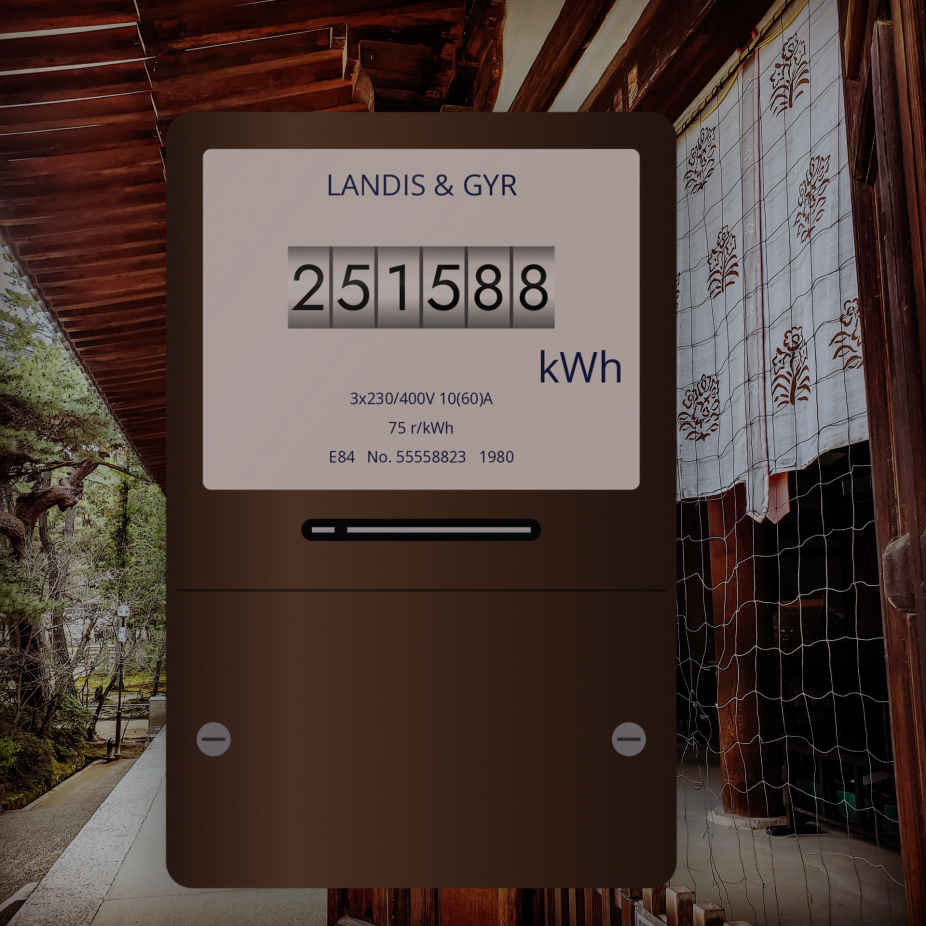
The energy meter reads 251588 kWh
